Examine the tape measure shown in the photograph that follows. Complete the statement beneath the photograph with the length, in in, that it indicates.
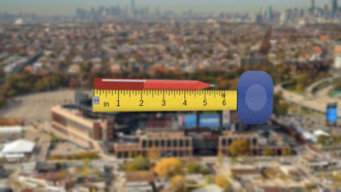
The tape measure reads 5.5 in
